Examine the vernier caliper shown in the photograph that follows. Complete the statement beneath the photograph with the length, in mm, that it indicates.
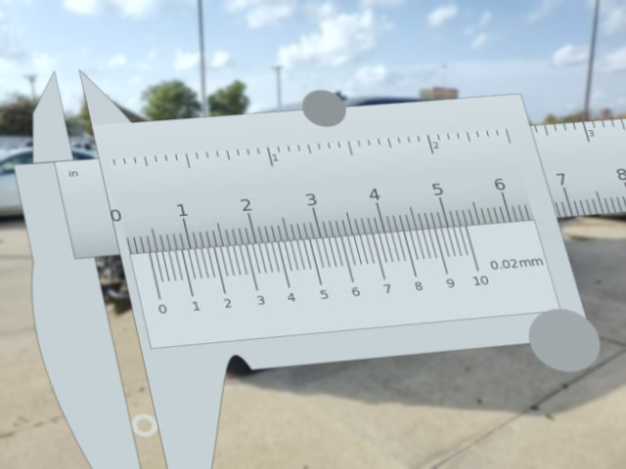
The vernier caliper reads 3.8 mm
